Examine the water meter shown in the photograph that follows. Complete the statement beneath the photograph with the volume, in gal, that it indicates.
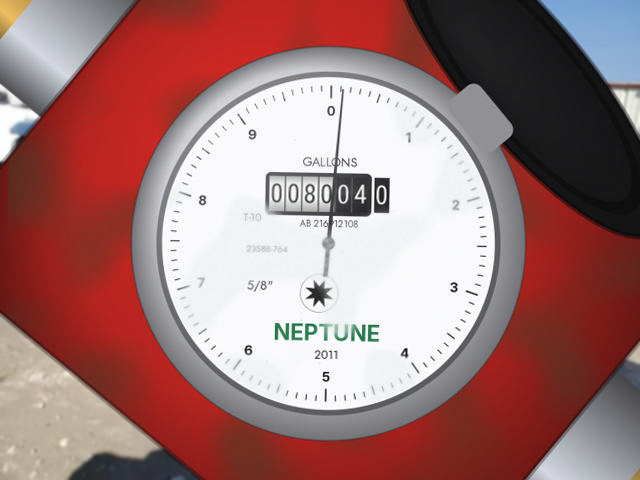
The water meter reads 80040.1 gal
